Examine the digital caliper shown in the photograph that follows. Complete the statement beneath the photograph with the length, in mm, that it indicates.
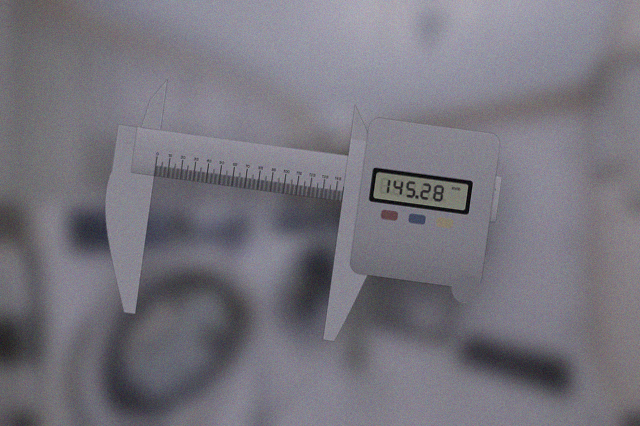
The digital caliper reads 145.28 mm
